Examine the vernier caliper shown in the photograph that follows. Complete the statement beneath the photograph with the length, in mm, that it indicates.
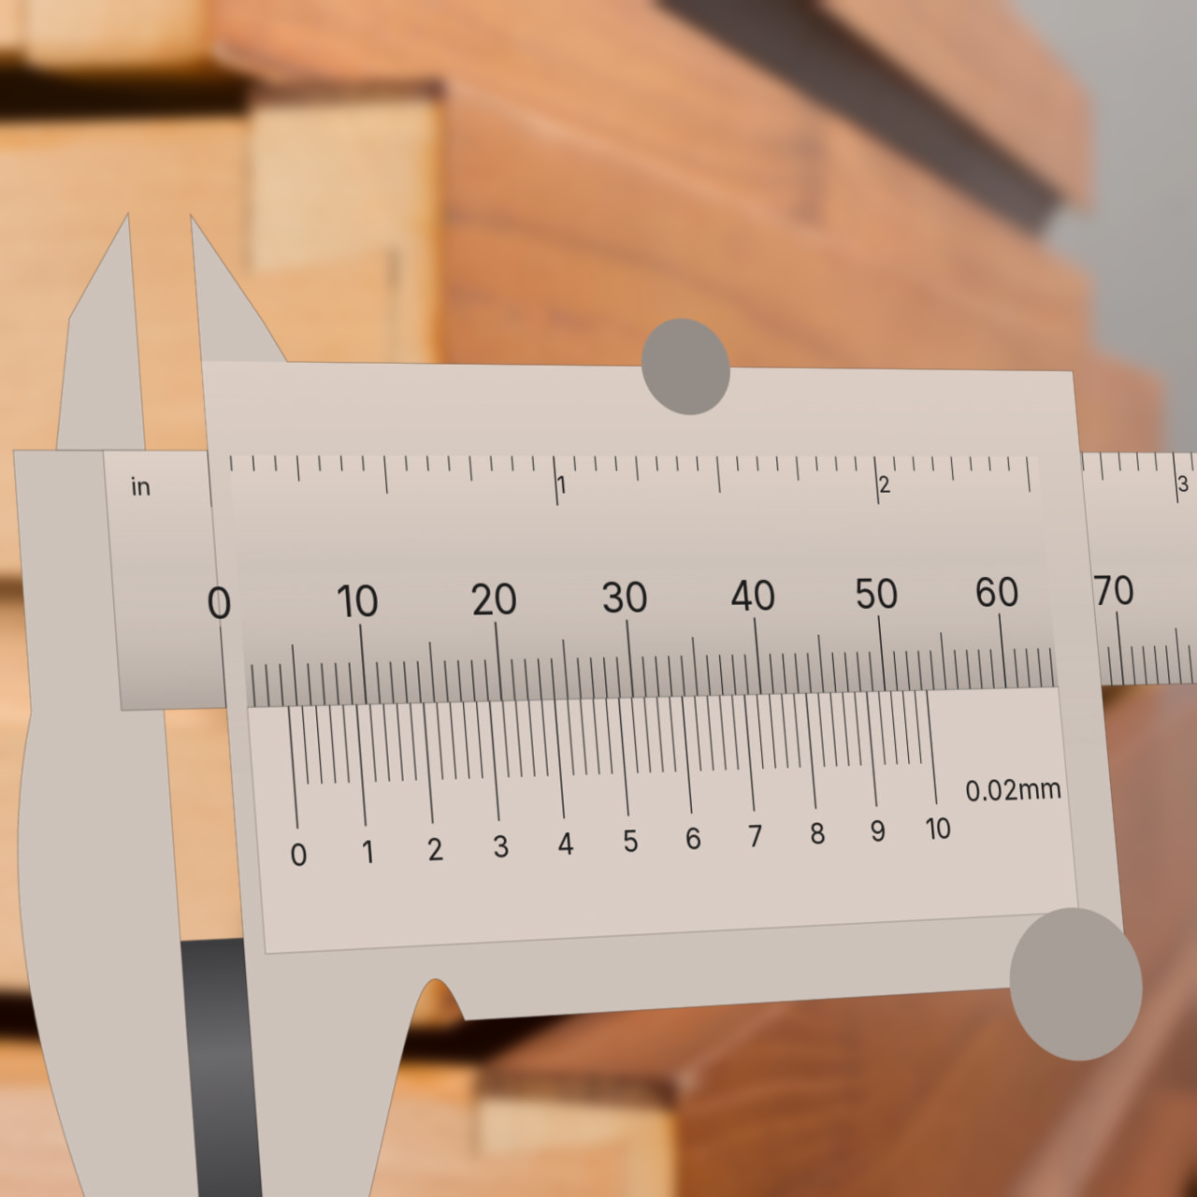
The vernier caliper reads 4.4 mm
